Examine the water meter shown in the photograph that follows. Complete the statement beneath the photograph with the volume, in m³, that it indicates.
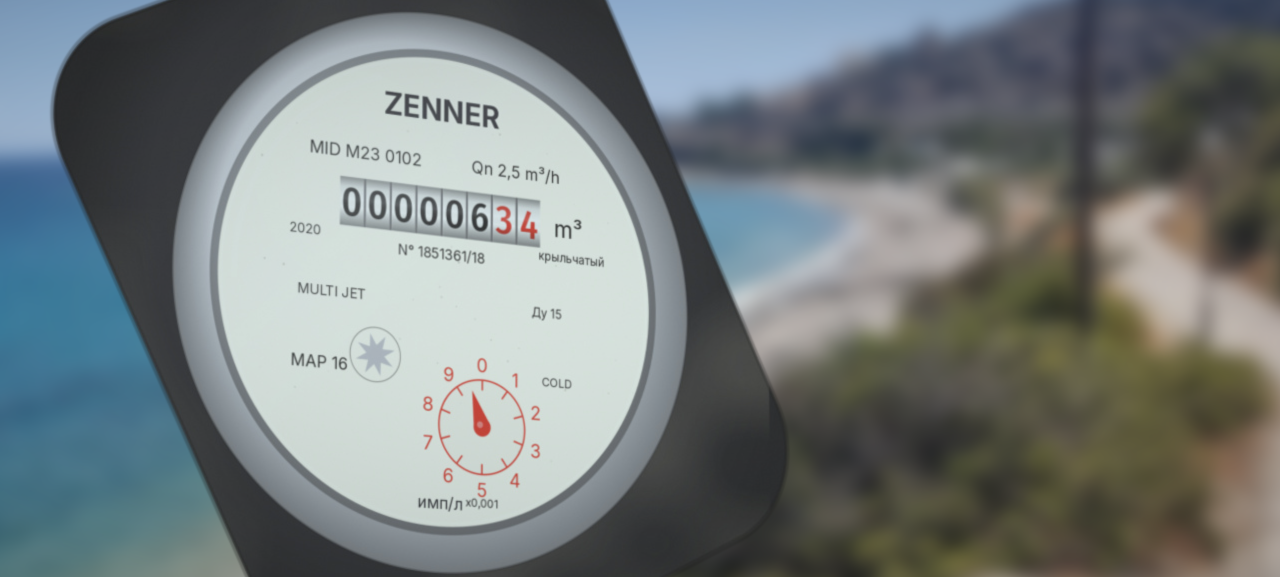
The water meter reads 6.339 m³
